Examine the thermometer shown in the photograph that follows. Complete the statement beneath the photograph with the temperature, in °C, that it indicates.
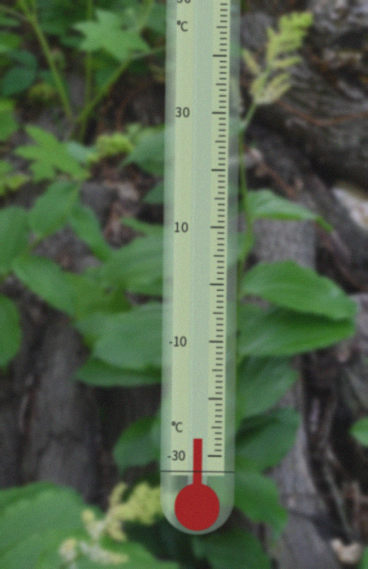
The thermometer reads -27 °C
